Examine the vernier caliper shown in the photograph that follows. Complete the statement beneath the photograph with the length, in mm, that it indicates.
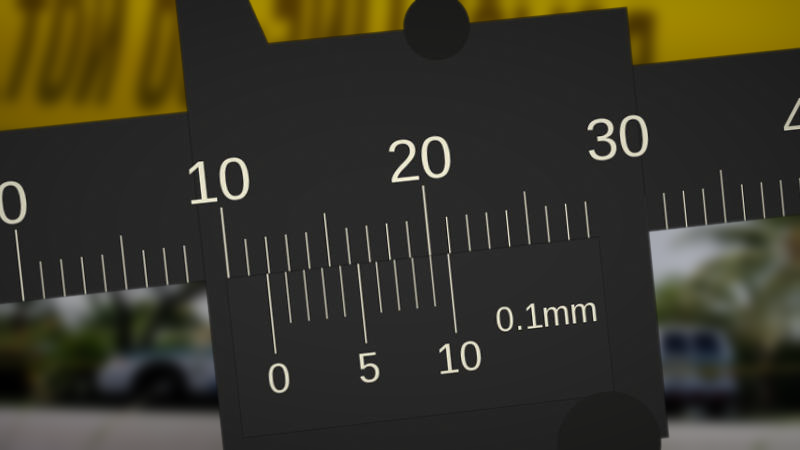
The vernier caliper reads 11.9 mm
